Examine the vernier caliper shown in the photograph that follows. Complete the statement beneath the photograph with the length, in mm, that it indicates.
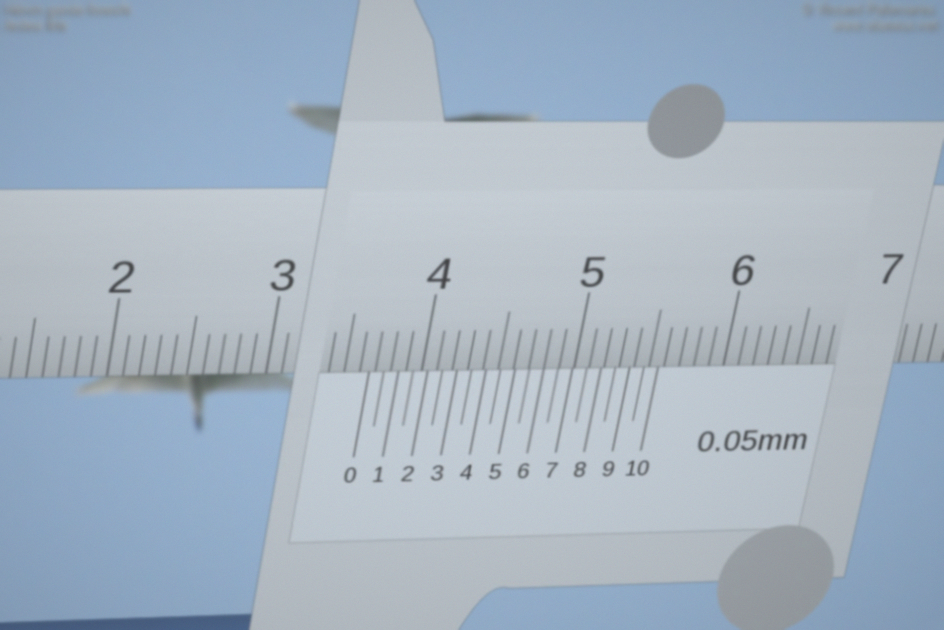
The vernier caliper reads 36.6 mm
